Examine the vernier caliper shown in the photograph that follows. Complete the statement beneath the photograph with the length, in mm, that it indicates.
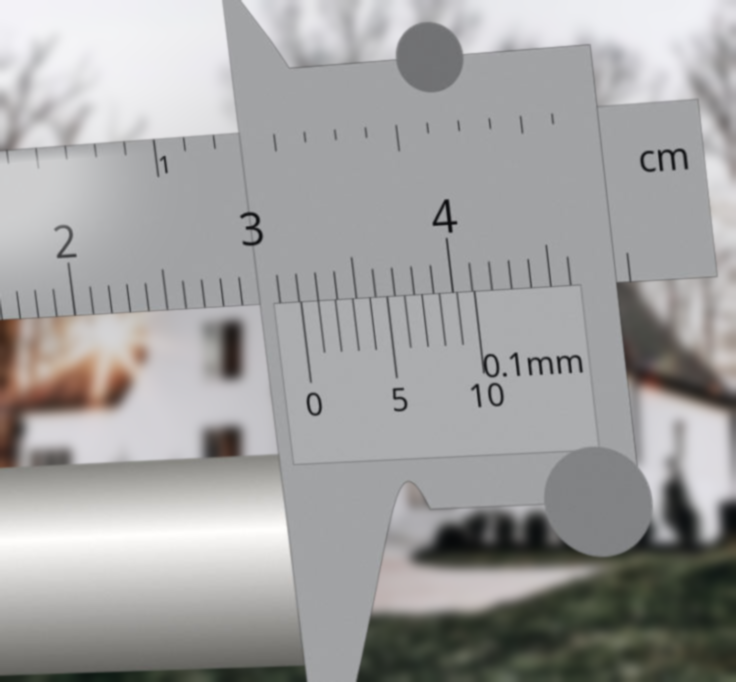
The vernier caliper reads 32.1 mm
